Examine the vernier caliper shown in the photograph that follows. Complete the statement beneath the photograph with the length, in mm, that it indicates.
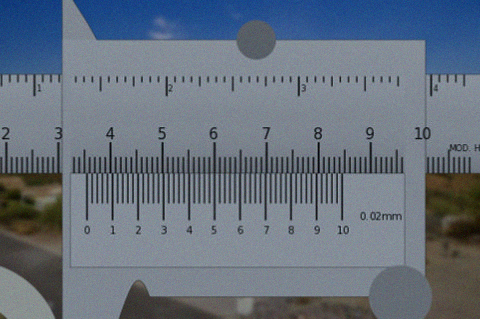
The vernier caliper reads 35.5 mm
